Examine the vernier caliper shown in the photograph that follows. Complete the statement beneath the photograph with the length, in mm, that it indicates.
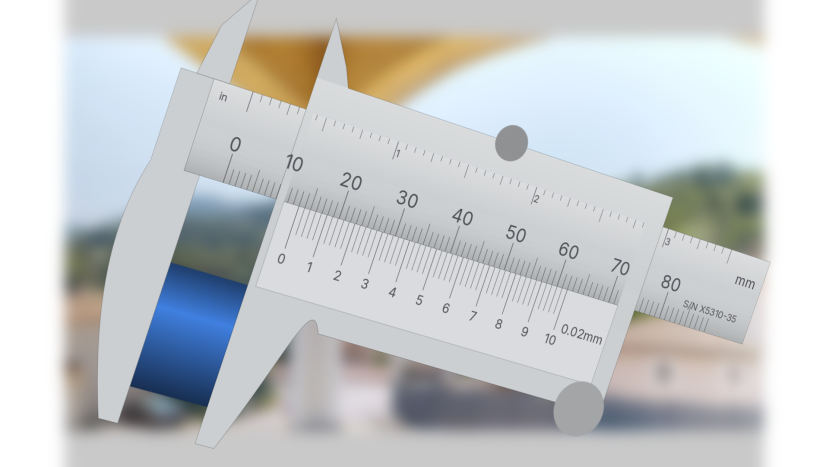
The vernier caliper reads 13.0 mm
